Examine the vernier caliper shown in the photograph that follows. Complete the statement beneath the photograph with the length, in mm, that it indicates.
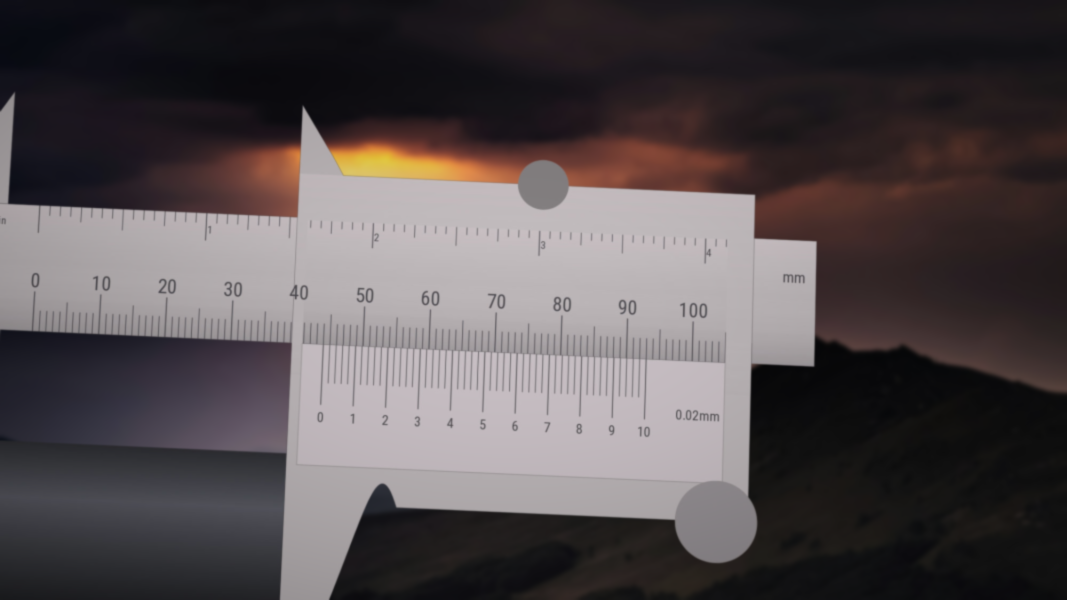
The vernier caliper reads 44.0 mm
